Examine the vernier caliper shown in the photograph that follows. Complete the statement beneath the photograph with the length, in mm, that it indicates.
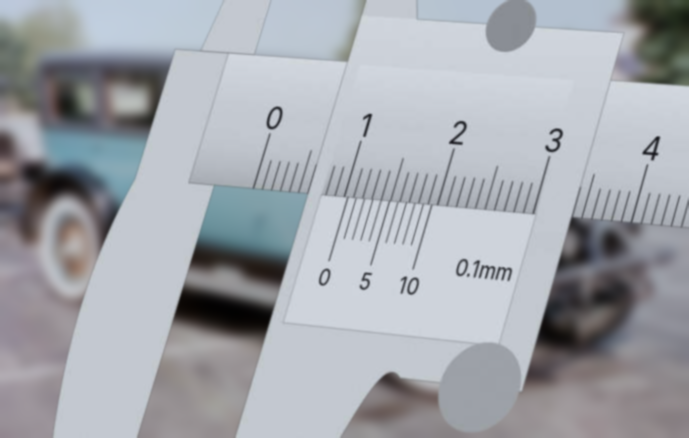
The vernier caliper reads 10.4 mm
